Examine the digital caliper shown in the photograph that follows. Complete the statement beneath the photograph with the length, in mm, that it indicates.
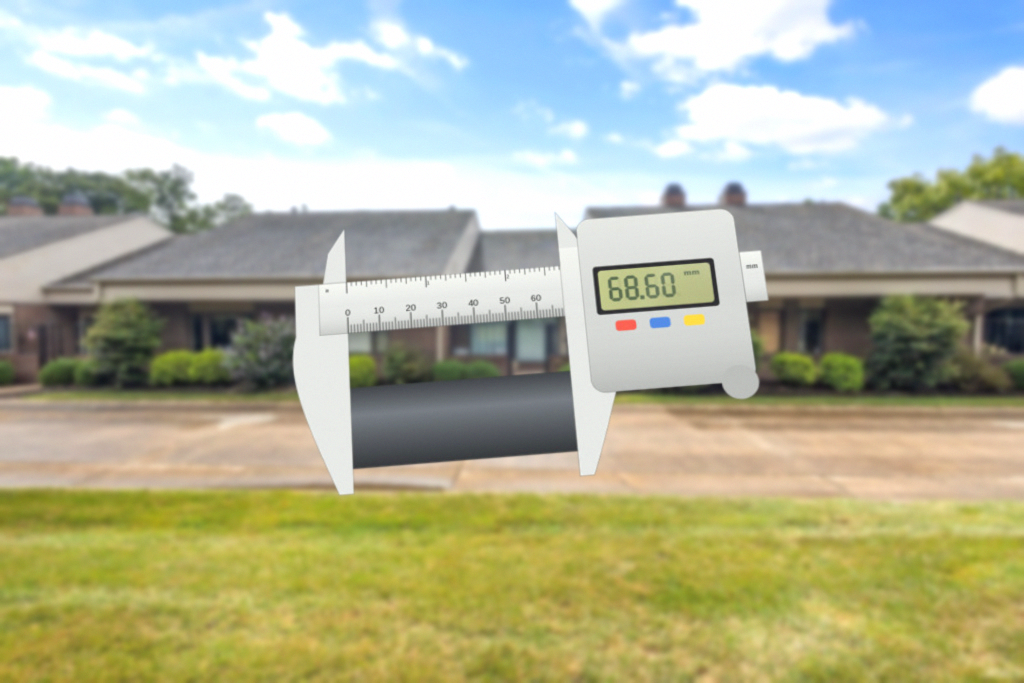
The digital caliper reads 68.60 mm
